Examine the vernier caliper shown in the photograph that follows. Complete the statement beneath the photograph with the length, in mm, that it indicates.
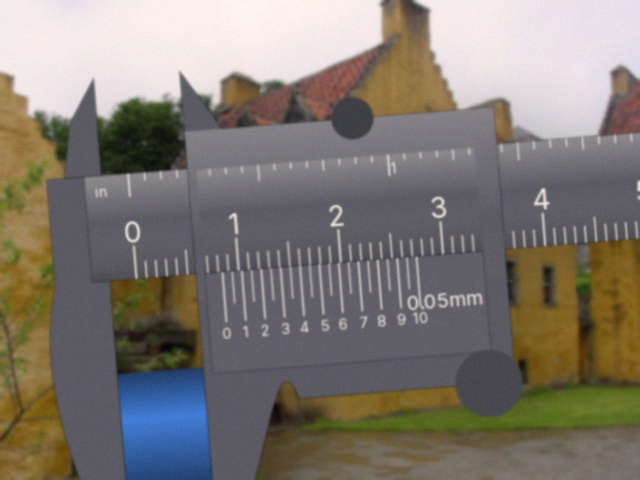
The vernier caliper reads 8.4 mm
